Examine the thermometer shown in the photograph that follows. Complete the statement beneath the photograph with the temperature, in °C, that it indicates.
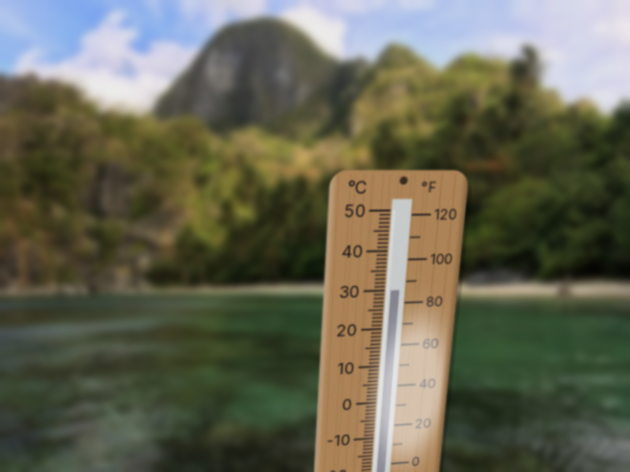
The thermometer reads 30 °C
